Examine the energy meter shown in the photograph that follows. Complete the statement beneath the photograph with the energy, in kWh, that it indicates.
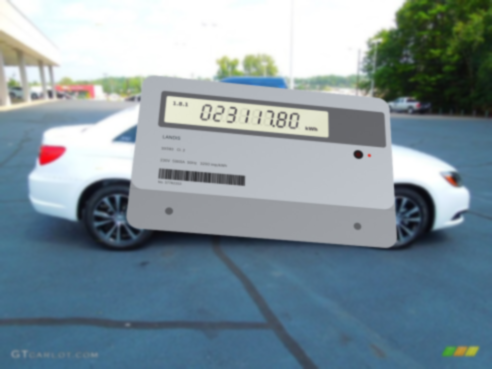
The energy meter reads 23117.80 kWh
